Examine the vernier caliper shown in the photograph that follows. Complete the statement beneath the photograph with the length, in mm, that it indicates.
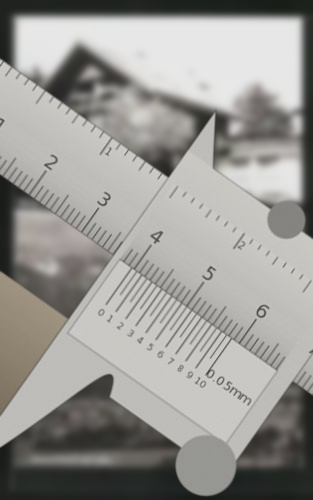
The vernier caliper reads 39.6 mm
